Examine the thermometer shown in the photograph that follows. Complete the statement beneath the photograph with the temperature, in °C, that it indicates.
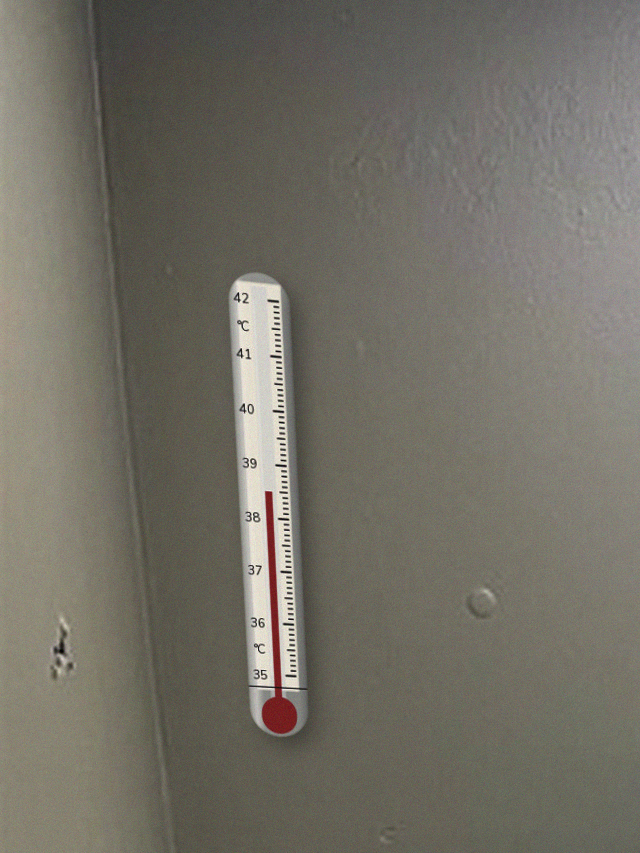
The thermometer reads 38.5 °C
